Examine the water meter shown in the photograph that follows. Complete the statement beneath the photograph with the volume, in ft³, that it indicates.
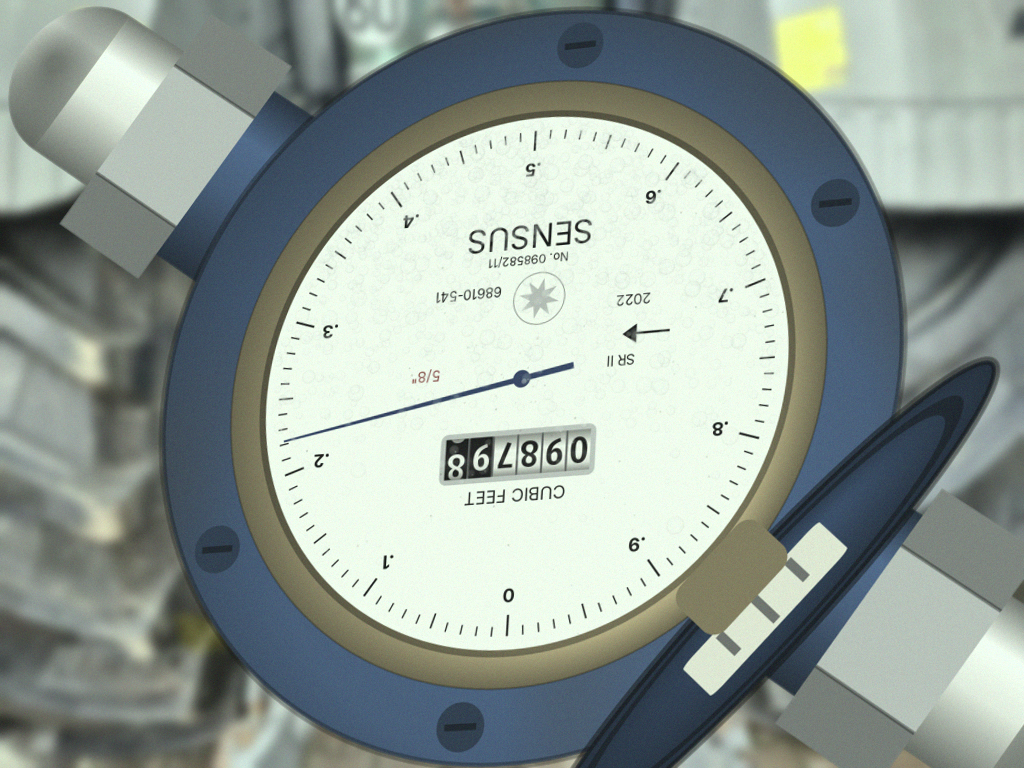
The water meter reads 98798.22 ft³
